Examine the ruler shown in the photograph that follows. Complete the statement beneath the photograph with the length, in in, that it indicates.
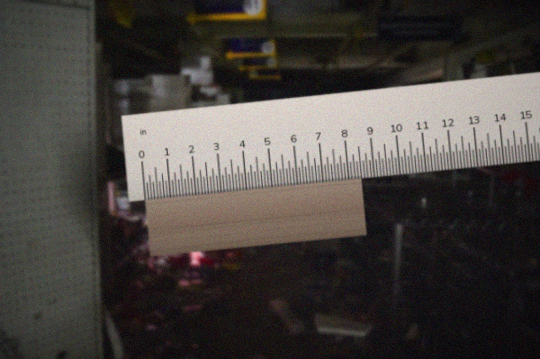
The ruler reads 8.5 in
